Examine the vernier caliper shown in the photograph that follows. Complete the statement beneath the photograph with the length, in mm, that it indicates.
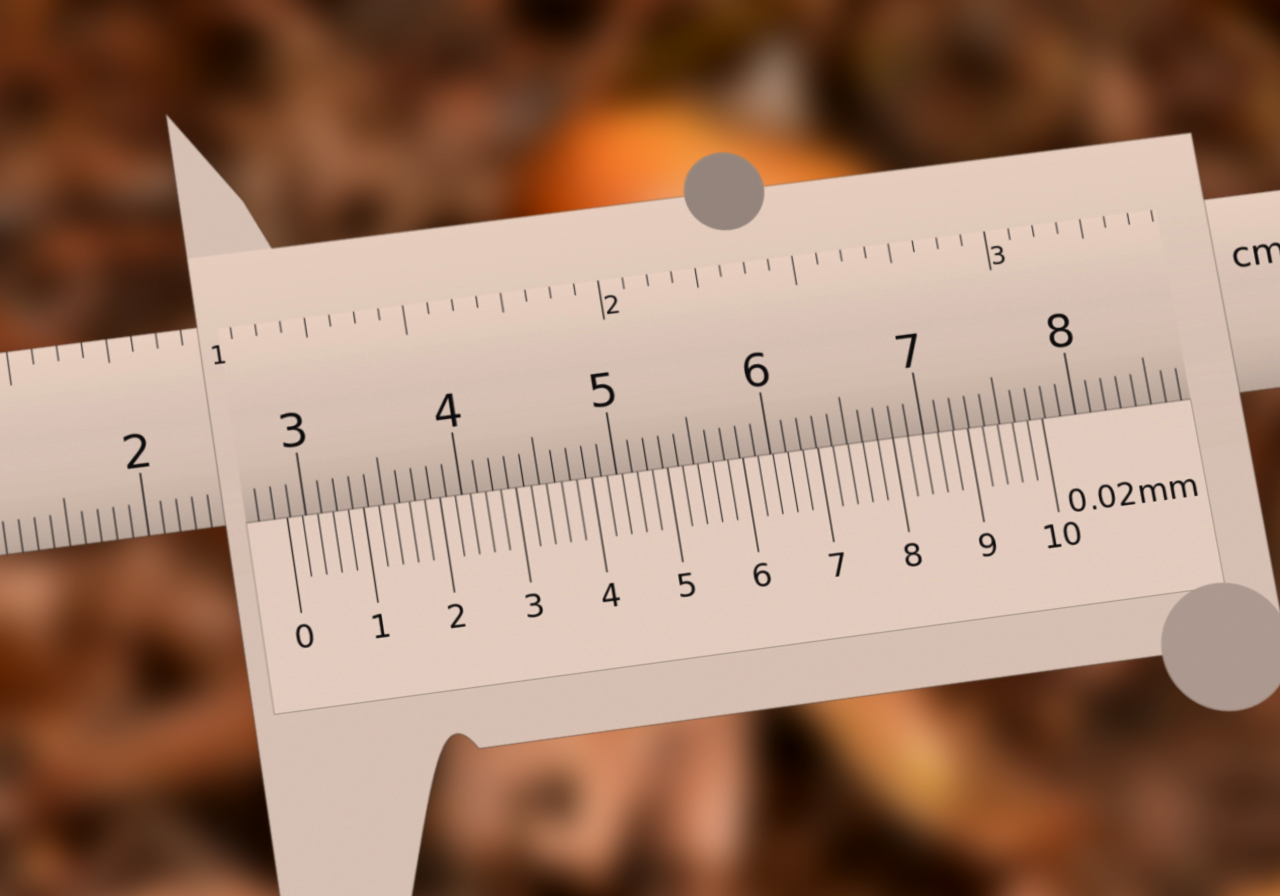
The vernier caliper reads 28.8 mm
